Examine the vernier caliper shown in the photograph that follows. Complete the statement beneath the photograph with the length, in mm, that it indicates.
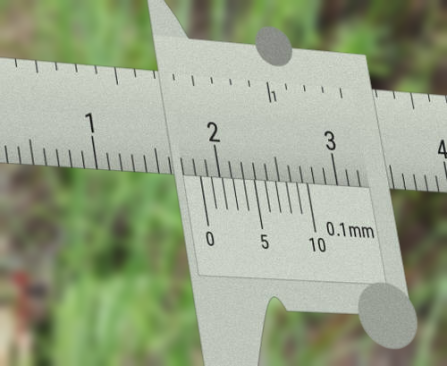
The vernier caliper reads 18.4 mm
